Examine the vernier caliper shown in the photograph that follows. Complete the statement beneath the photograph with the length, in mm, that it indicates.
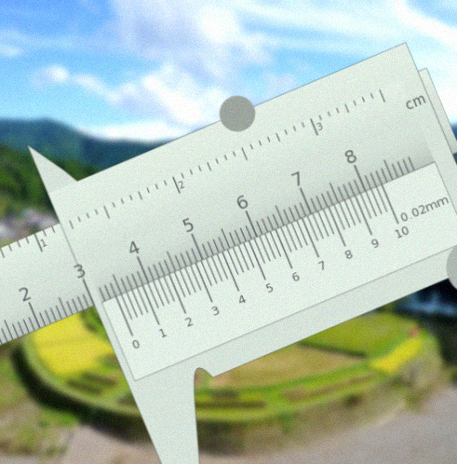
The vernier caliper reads 34.0 mm
